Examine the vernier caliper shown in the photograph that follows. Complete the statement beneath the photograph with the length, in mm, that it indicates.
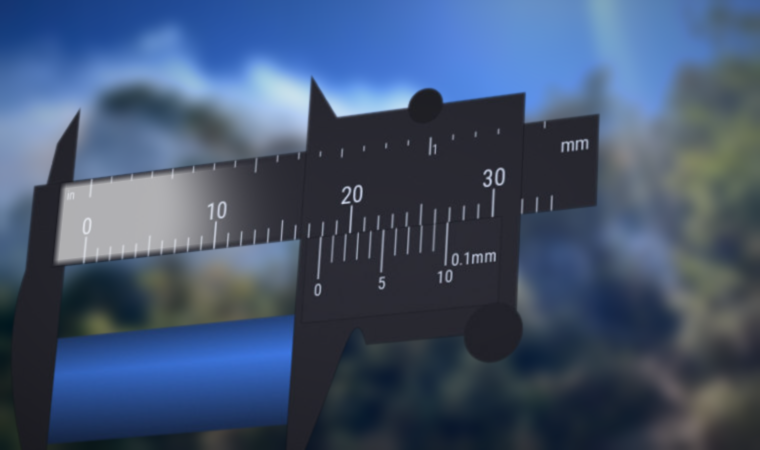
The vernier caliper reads 17.9 mm
